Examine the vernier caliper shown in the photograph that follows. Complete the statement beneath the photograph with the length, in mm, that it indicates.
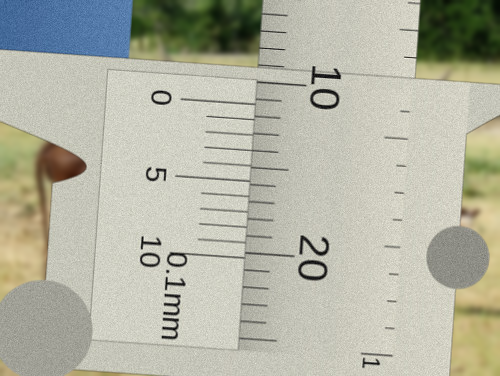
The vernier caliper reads 11.3 mm
